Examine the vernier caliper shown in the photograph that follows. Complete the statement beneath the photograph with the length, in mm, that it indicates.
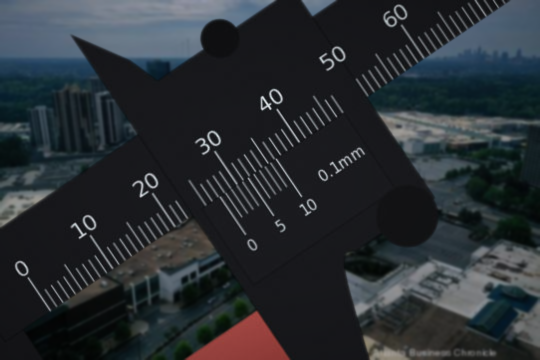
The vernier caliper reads 27.2 mm
